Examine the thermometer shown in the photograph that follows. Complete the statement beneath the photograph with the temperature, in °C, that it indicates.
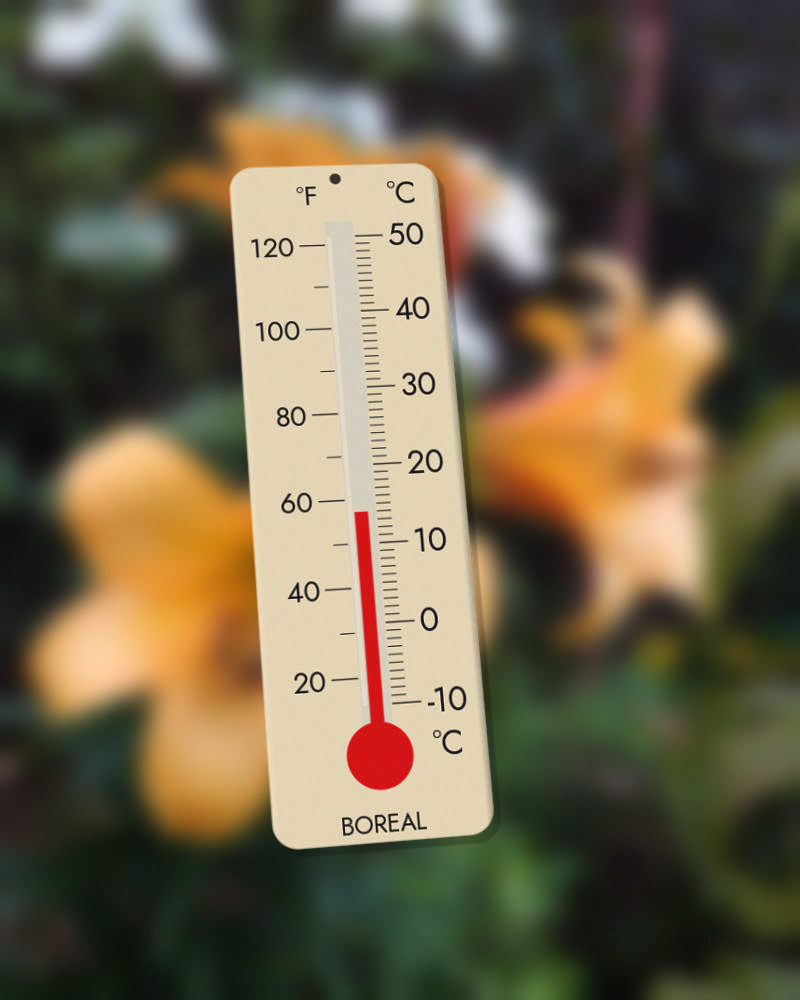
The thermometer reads 14 °C
